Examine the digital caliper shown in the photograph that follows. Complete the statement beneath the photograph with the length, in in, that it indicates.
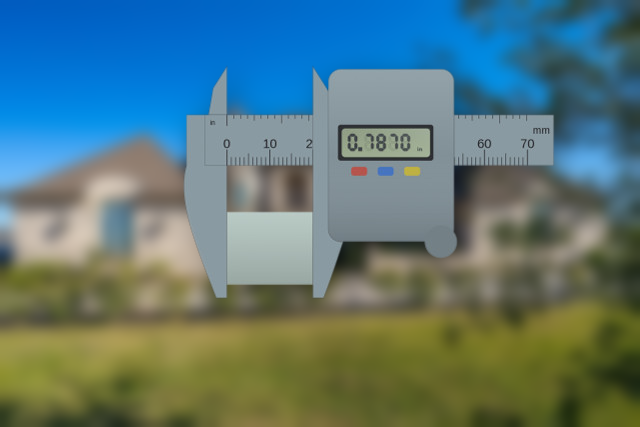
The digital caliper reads 0.7870 in
